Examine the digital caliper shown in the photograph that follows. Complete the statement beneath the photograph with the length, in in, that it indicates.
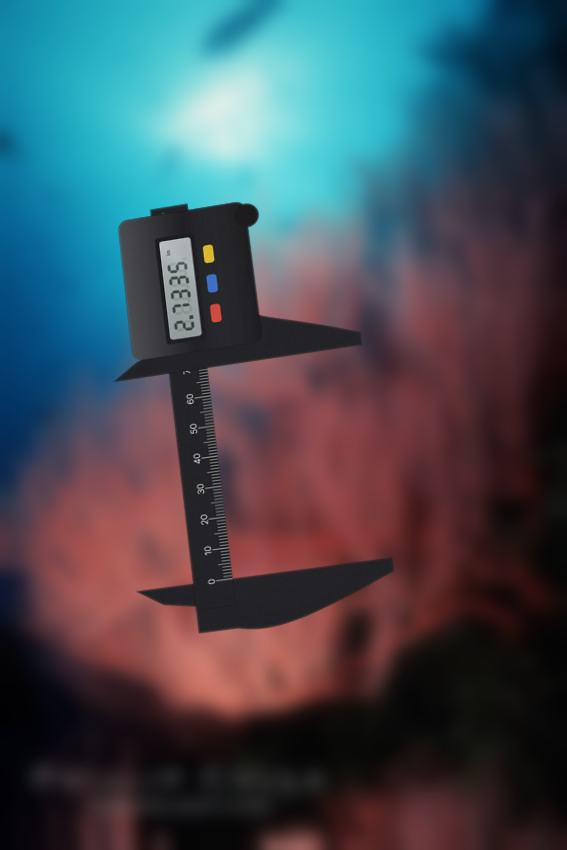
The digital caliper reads 2.7335 in
